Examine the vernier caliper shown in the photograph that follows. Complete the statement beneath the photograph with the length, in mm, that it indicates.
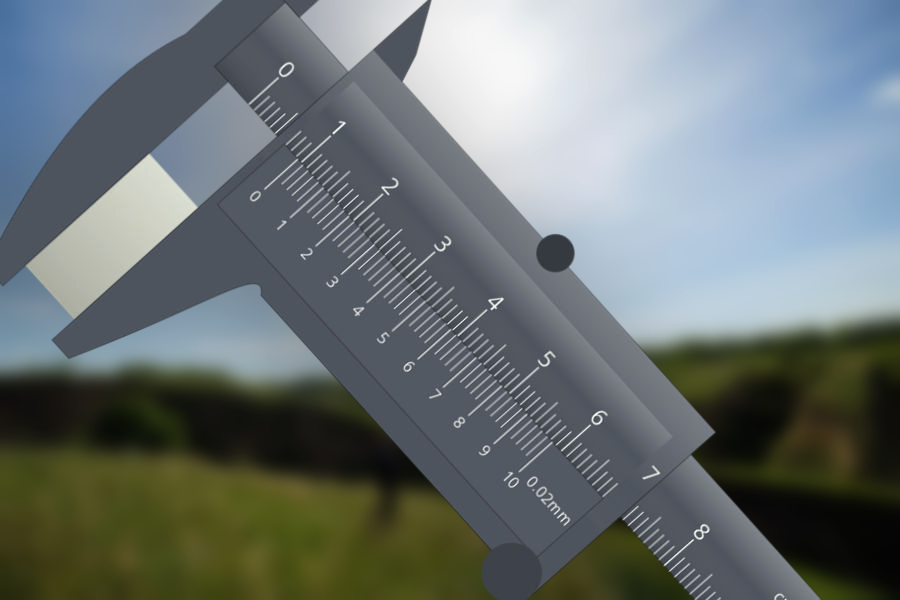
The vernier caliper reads 9.4 mm
